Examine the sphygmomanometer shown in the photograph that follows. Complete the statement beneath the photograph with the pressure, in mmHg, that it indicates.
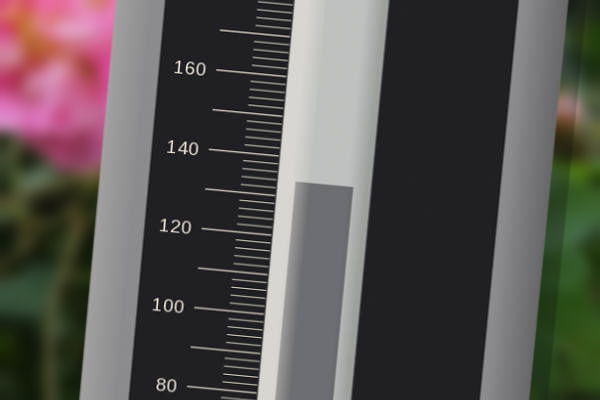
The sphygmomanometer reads 134 mmHg
